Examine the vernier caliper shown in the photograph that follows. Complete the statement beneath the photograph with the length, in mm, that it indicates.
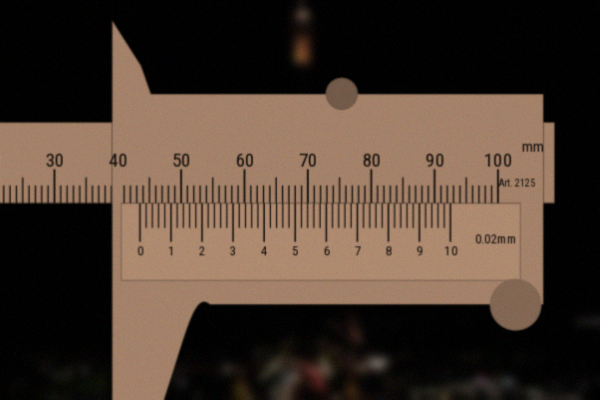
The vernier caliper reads 43.5 mm
